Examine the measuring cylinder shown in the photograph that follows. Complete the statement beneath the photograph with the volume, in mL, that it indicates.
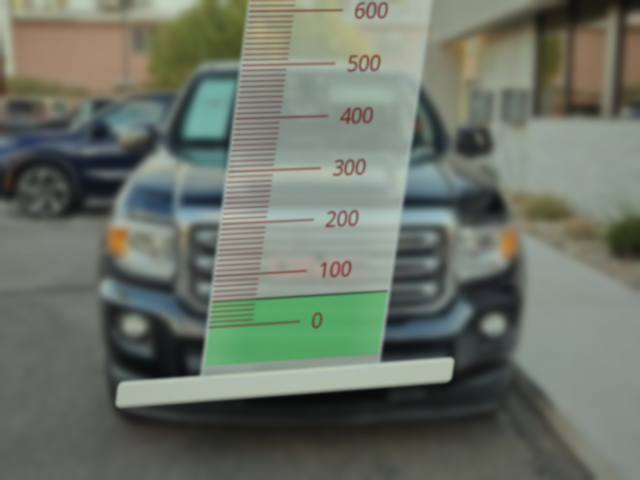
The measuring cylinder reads 50 mL
